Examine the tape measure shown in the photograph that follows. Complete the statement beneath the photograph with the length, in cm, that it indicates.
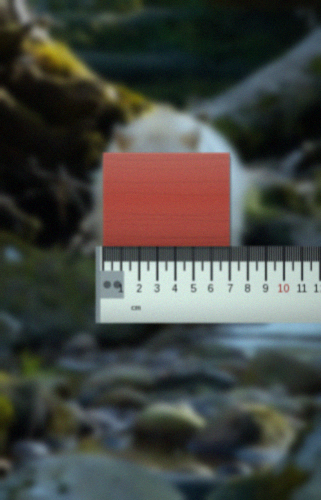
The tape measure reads 7 cm
